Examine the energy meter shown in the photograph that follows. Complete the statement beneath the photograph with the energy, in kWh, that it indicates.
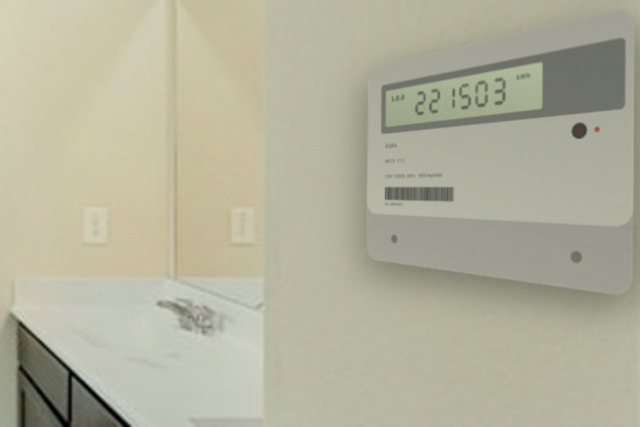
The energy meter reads 221503 kWh
